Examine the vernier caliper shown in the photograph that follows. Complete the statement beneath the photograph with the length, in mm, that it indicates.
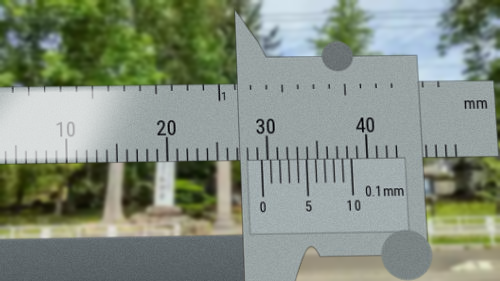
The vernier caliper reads 29.4 mm
